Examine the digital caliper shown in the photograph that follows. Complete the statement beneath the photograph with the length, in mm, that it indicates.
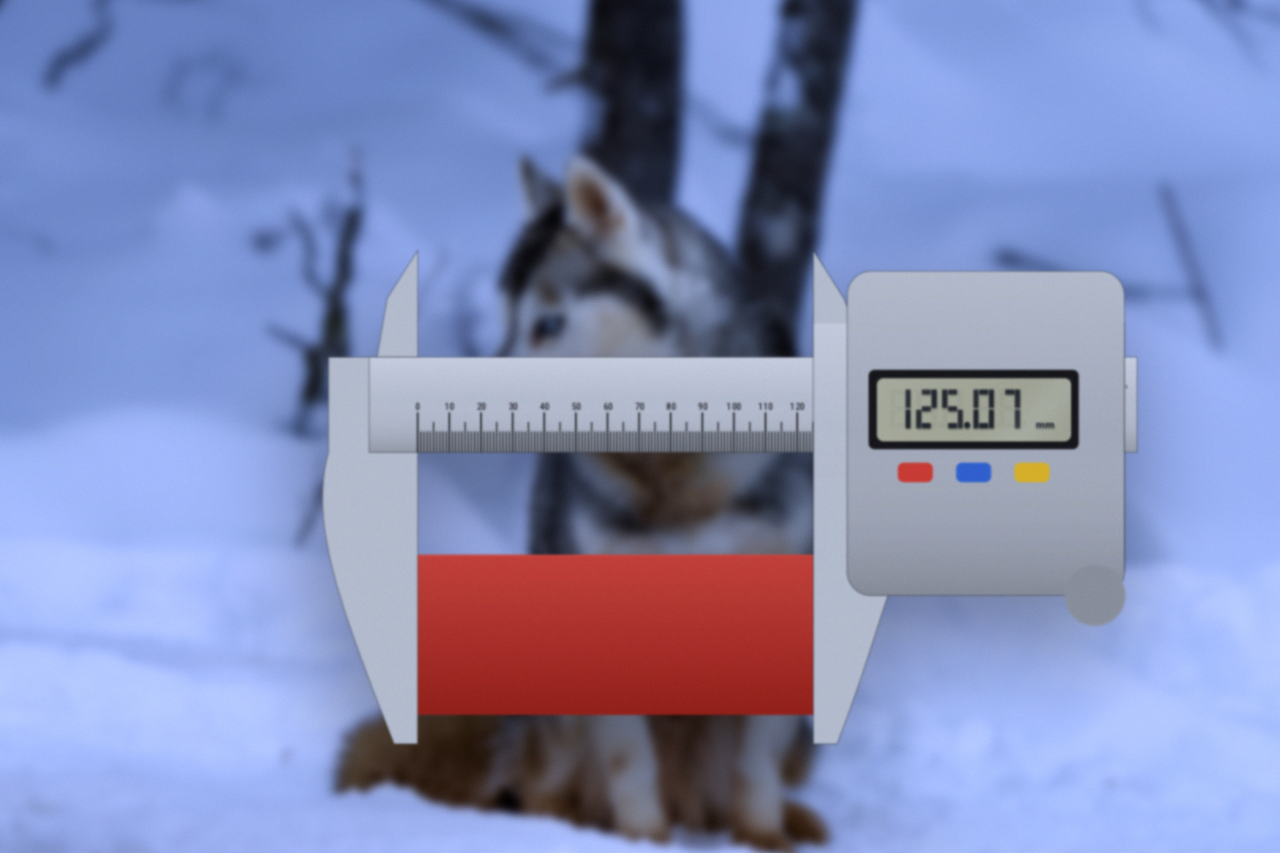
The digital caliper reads 125.07 mm
